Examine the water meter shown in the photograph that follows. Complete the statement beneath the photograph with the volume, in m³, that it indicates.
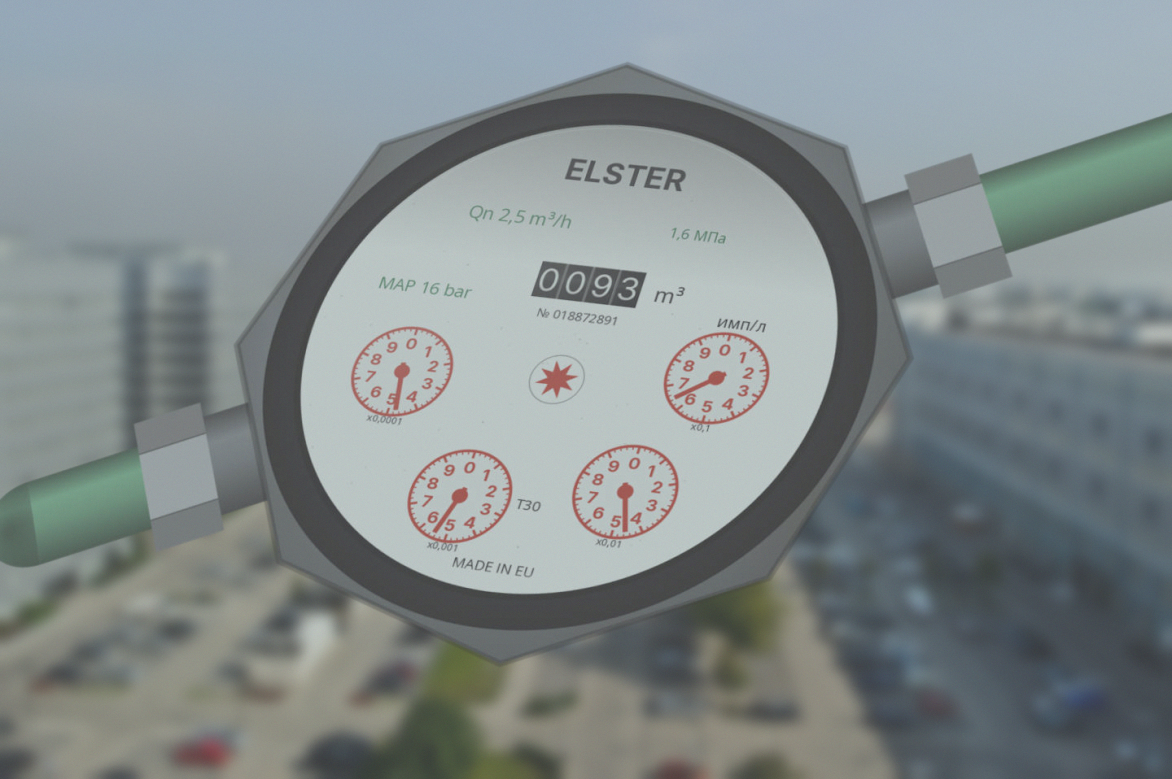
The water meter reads 93.6454 m³
